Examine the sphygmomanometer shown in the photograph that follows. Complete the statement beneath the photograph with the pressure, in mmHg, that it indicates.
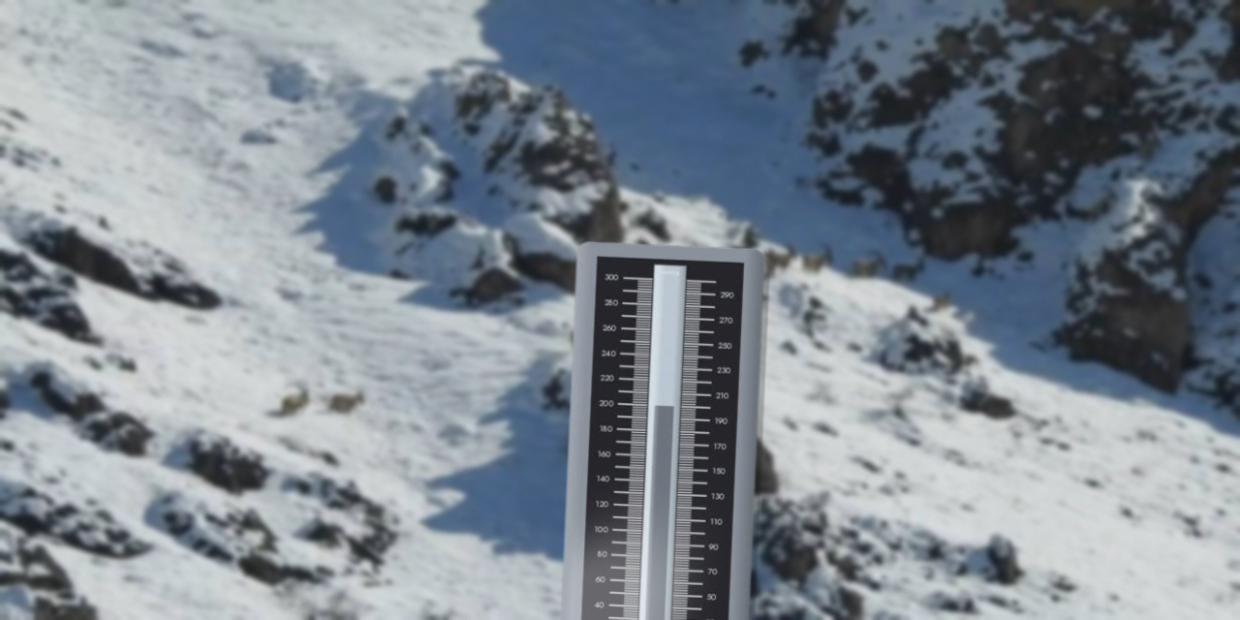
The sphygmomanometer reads 200 mmHg
